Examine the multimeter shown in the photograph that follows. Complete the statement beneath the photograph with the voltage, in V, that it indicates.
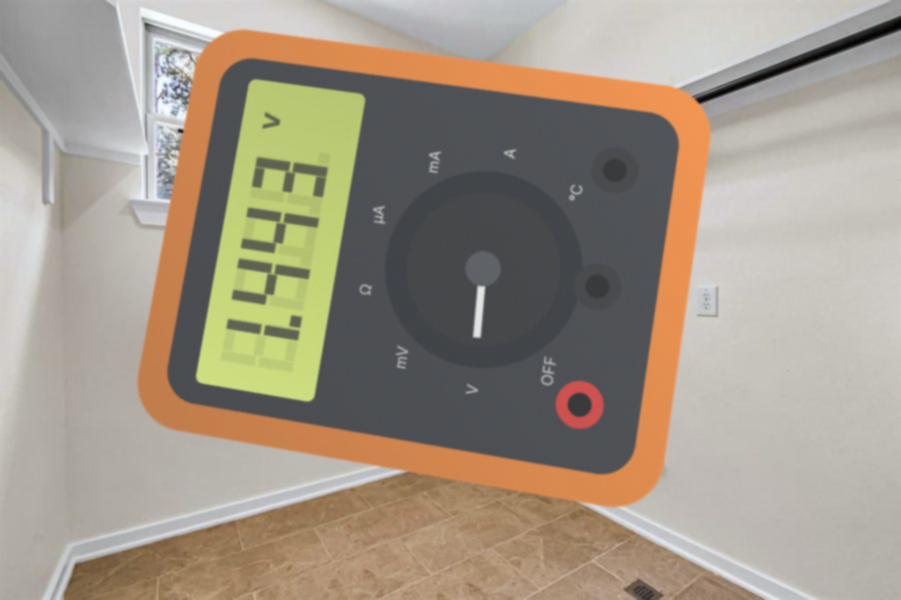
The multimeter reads 1.443 V
